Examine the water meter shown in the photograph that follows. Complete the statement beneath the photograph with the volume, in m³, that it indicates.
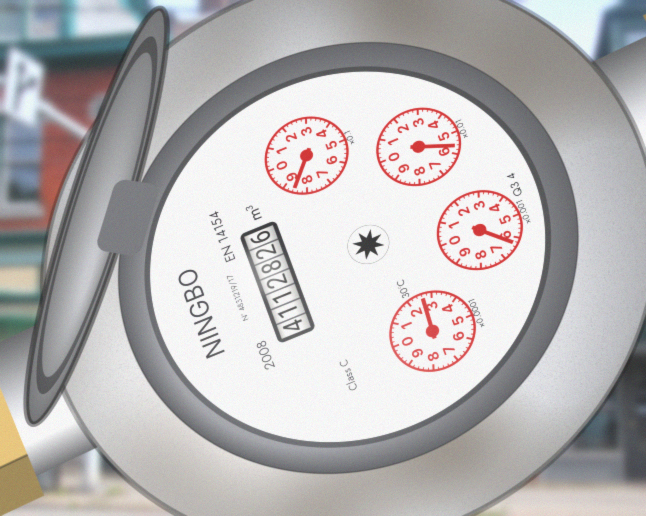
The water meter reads 4112826.8562 m³
